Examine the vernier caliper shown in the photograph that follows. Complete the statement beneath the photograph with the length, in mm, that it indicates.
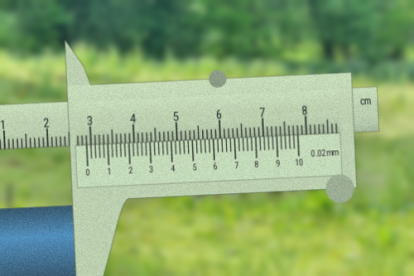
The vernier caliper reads 29.0 mm
